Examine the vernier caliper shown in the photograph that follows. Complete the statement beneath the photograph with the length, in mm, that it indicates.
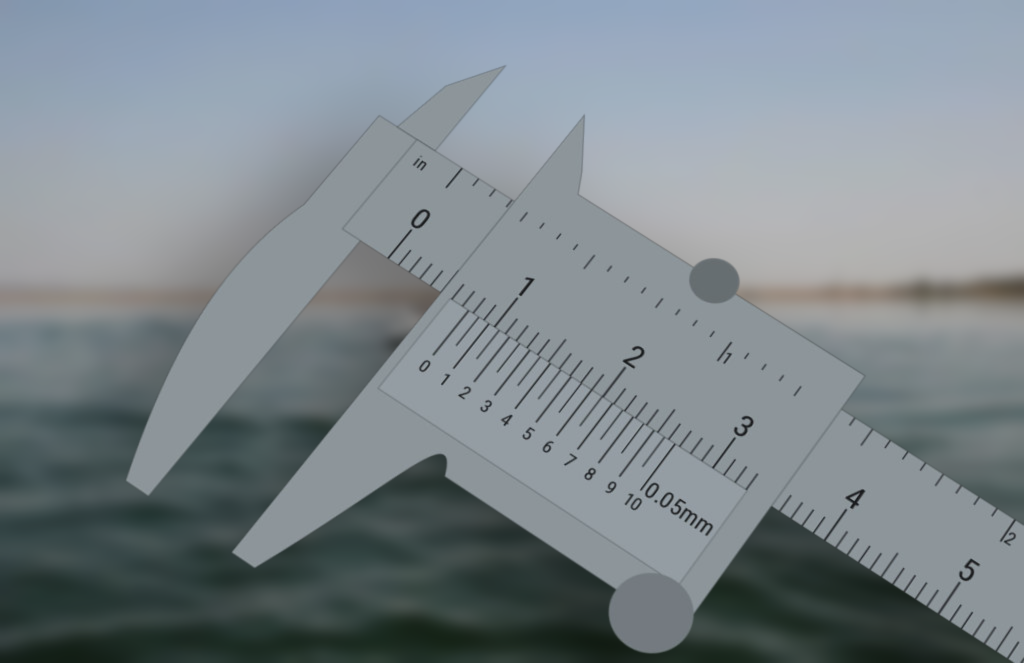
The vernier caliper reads 7.6 mm
